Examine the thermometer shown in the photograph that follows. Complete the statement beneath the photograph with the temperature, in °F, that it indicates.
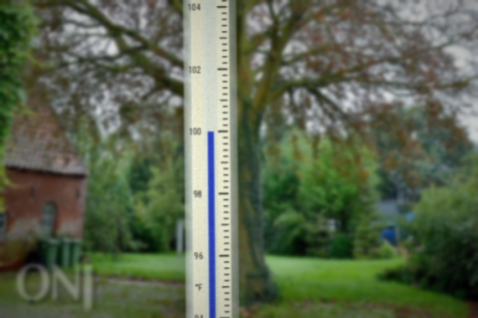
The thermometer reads 100 °F
